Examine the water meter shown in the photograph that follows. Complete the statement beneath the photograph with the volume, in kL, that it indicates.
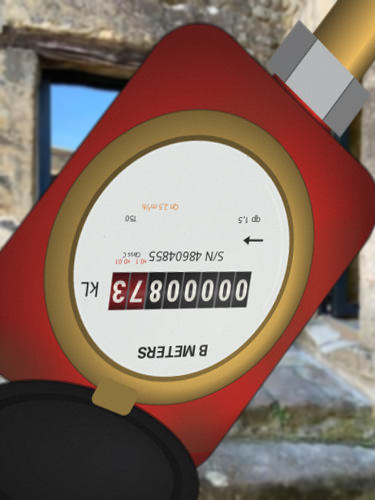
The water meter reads 8.73 kL
